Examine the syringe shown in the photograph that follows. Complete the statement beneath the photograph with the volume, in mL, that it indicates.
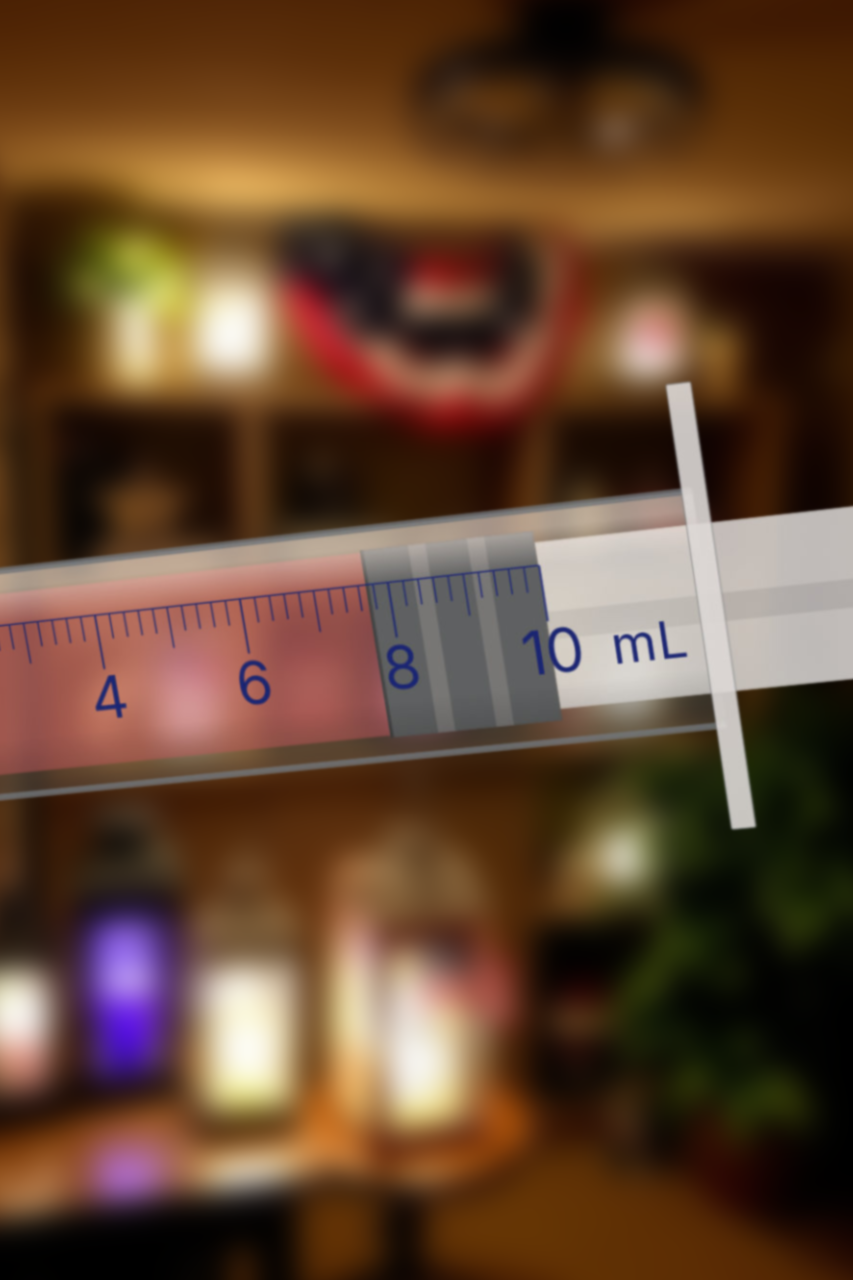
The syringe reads 7.7 mL
